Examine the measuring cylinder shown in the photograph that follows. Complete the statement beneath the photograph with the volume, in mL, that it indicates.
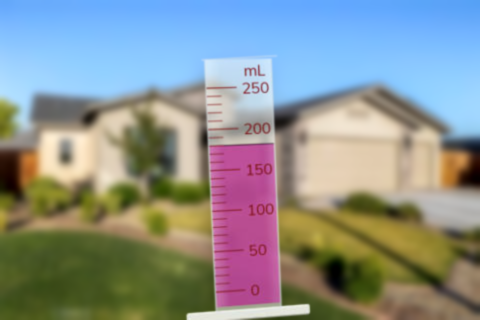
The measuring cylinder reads 180 mL
